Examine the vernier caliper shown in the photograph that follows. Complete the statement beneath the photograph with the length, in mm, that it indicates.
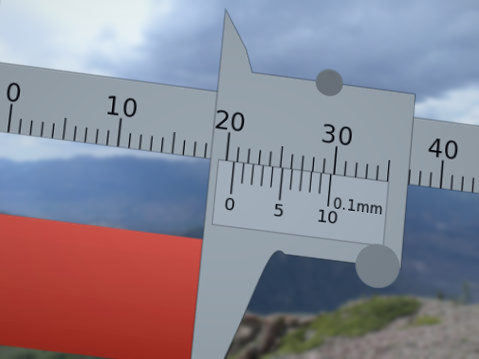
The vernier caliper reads 20.7 mm
